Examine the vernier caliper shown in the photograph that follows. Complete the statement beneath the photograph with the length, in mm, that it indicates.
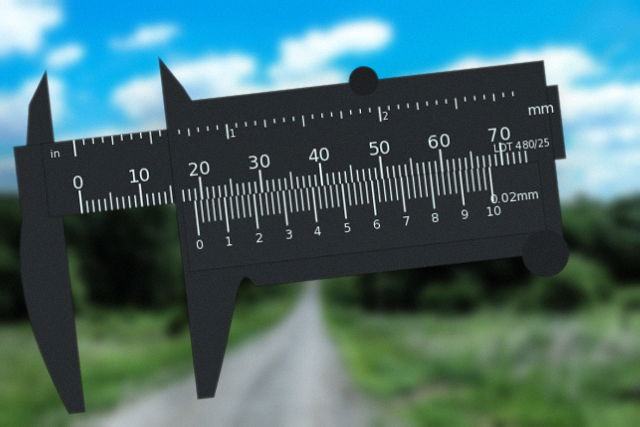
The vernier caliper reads 18.8 mm
